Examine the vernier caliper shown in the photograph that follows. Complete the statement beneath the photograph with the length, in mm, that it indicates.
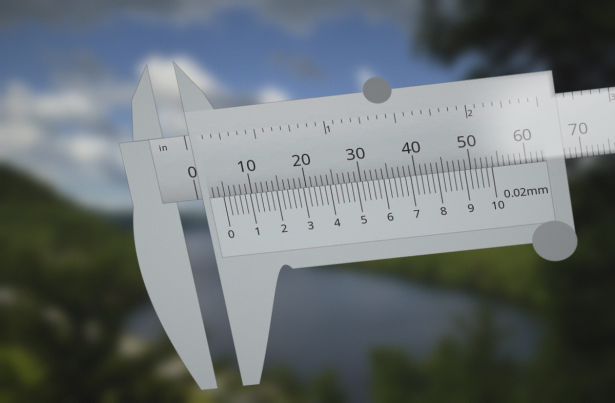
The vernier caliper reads 4.8 mm
